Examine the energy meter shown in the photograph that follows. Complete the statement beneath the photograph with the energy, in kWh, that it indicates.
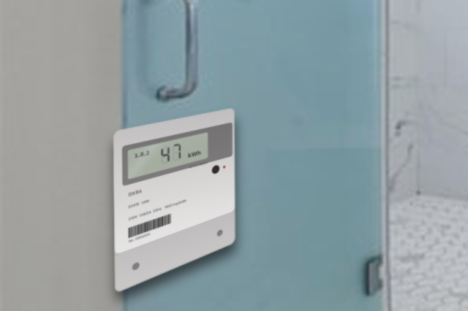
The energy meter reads 47 kWh
